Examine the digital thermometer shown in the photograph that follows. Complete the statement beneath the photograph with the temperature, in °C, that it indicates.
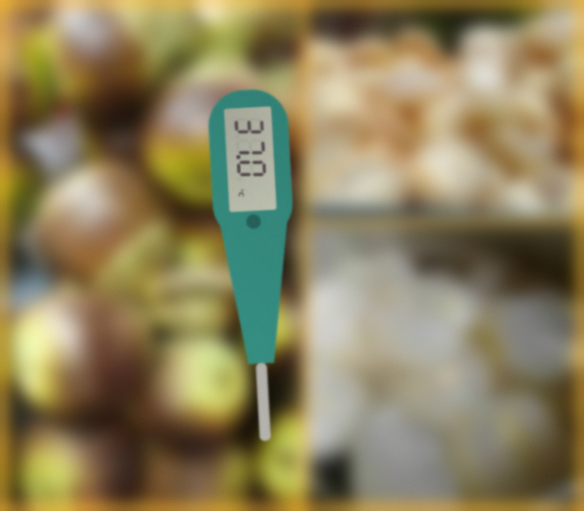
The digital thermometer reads 37.0 °C
